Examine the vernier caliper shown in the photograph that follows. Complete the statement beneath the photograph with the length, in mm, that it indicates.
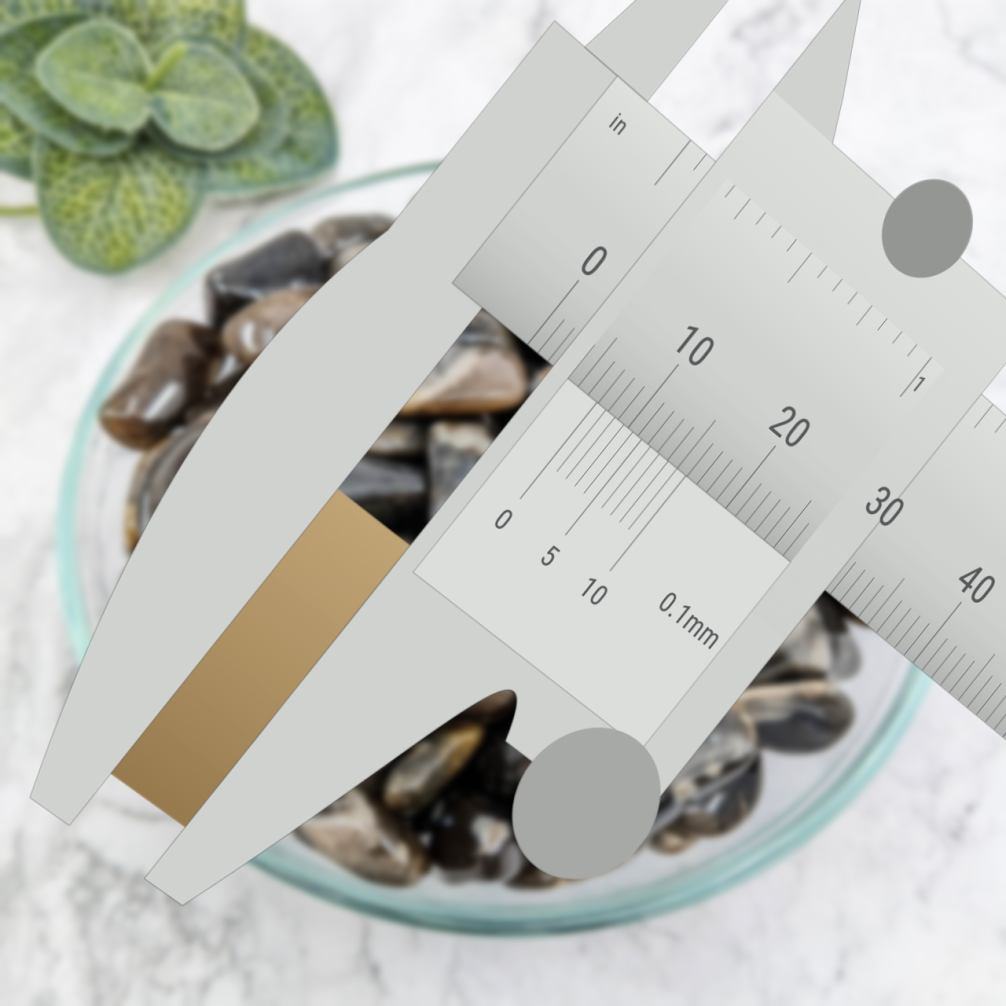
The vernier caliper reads 6.9 mm
